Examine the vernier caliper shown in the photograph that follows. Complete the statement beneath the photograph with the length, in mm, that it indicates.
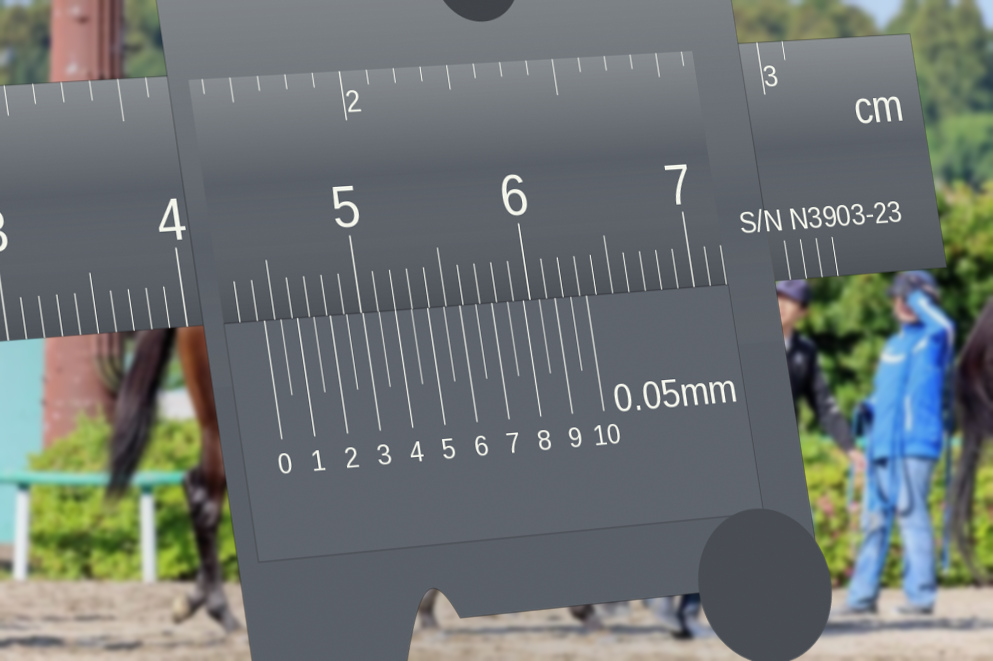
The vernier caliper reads 44.4 mm
